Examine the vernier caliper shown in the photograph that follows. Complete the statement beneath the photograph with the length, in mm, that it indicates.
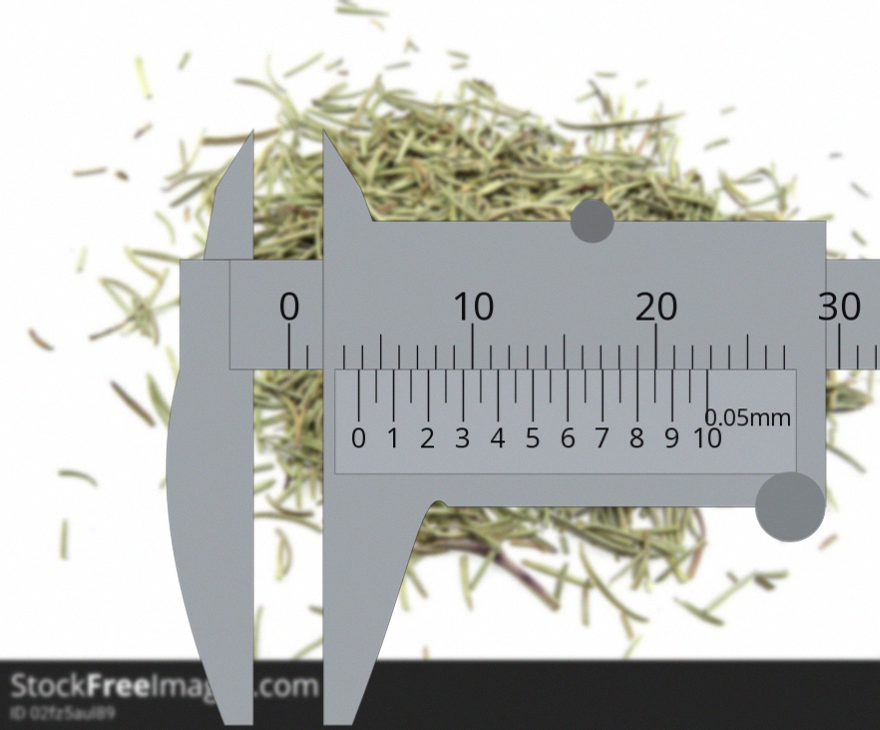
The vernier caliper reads 3.8 mm
